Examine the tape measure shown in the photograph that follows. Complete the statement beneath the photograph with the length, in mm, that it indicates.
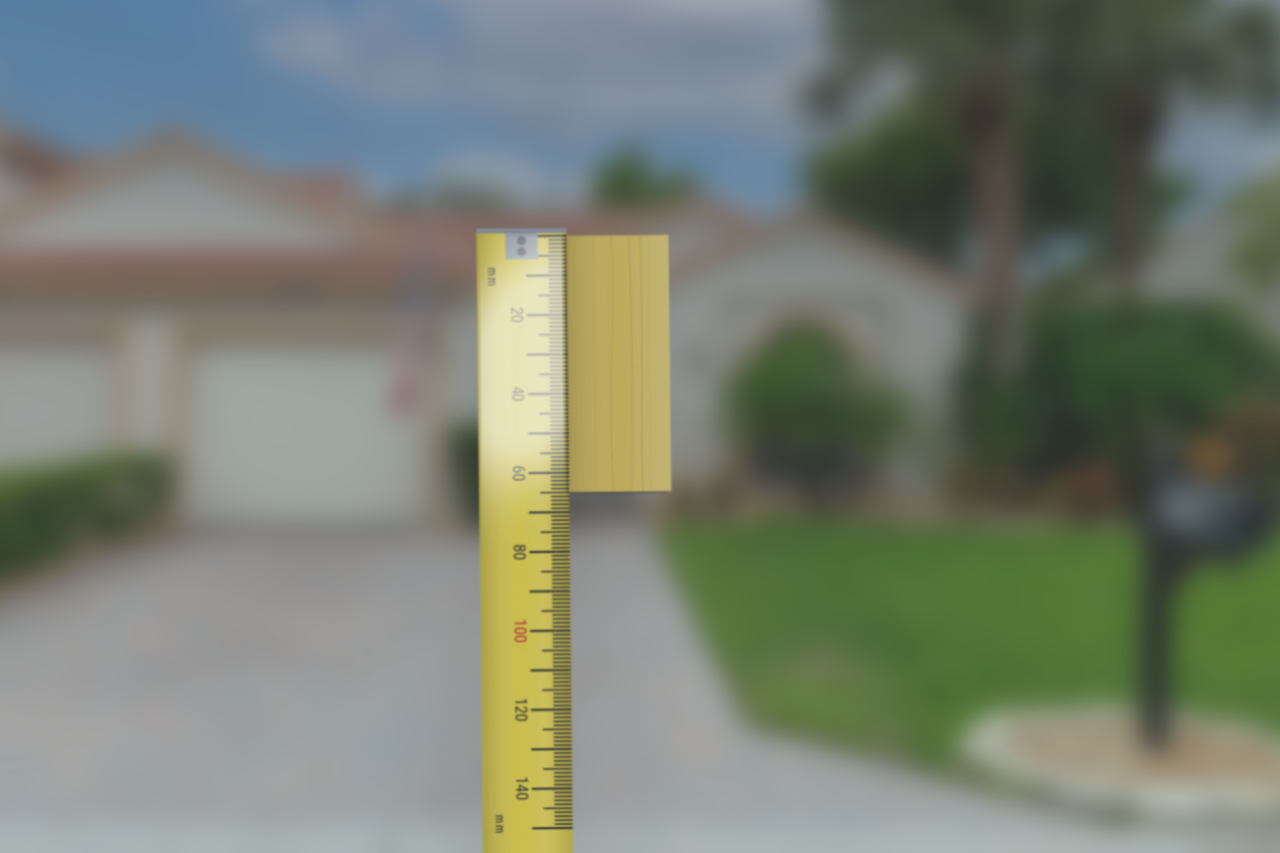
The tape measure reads 65 mm
